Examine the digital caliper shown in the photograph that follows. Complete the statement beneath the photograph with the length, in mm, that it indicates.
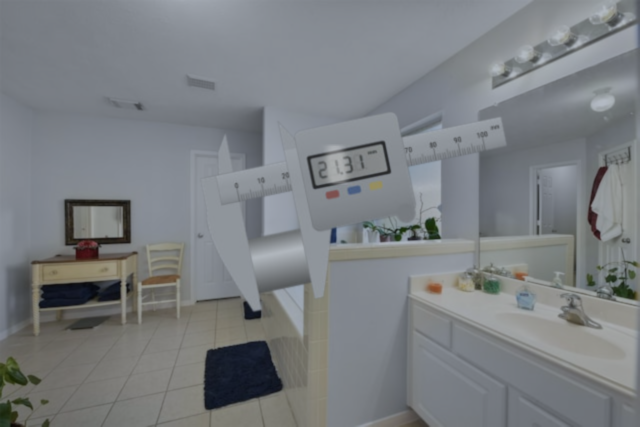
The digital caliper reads 21.31 mm
